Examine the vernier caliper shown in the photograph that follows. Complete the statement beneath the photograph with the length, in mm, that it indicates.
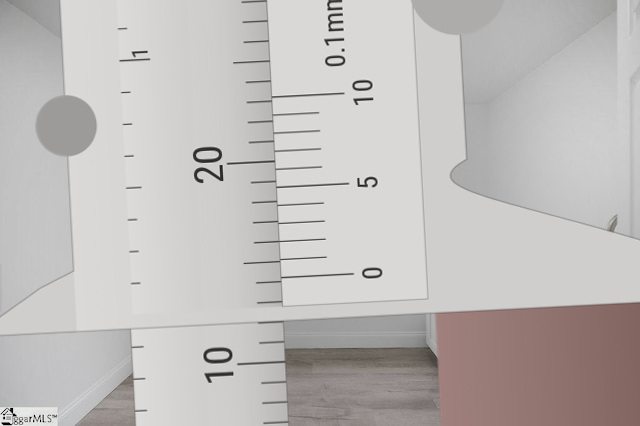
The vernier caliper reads 14.2 mm
